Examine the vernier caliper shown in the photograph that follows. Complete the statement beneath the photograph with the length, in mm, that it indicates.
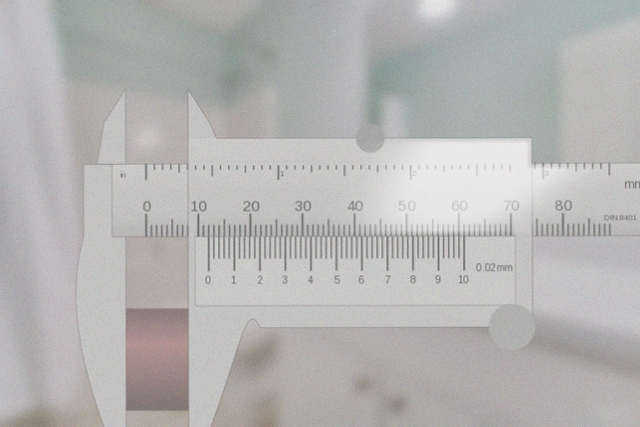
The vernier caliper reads 12.0 mm
